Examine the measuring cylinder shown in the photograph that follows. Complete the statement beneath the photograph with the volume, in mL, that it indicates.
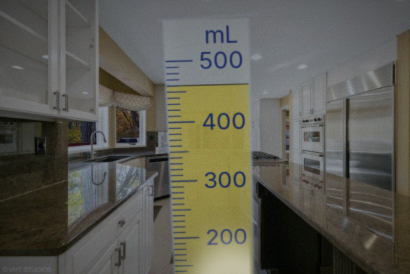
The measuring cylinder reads 460 mL
